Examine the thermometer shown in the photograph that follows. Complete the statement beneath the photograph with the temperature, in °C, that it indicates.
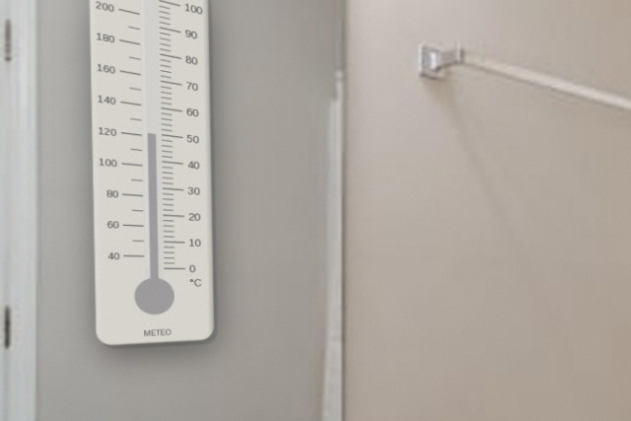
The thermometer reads 50 °C
